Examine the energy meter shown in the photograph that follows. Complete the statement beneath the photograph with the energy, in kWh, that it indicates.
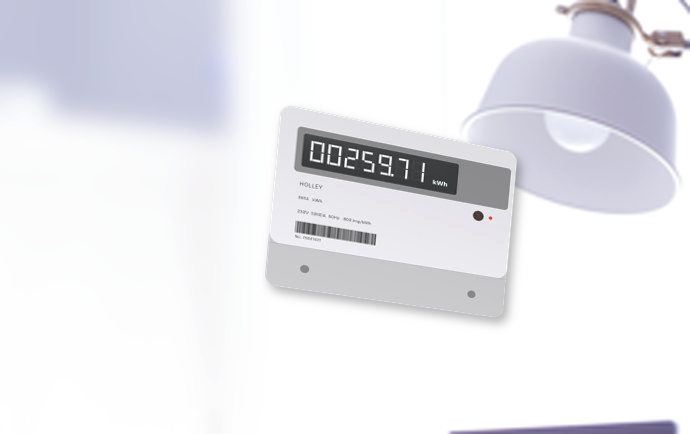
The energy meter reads 259.71 kWh
